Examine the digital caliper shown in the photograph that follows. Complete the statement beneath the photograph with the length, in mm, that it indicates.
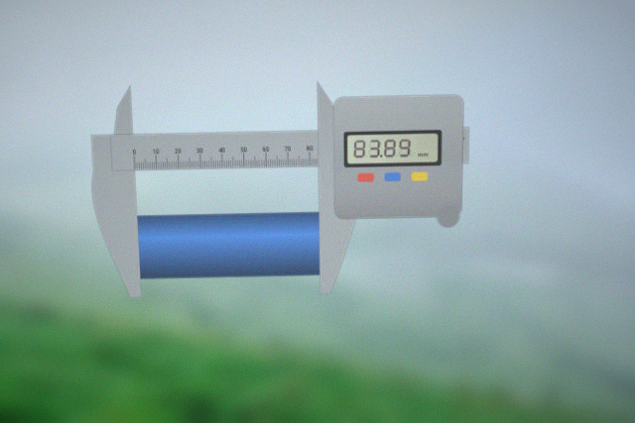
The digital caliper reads 83.89 mm
